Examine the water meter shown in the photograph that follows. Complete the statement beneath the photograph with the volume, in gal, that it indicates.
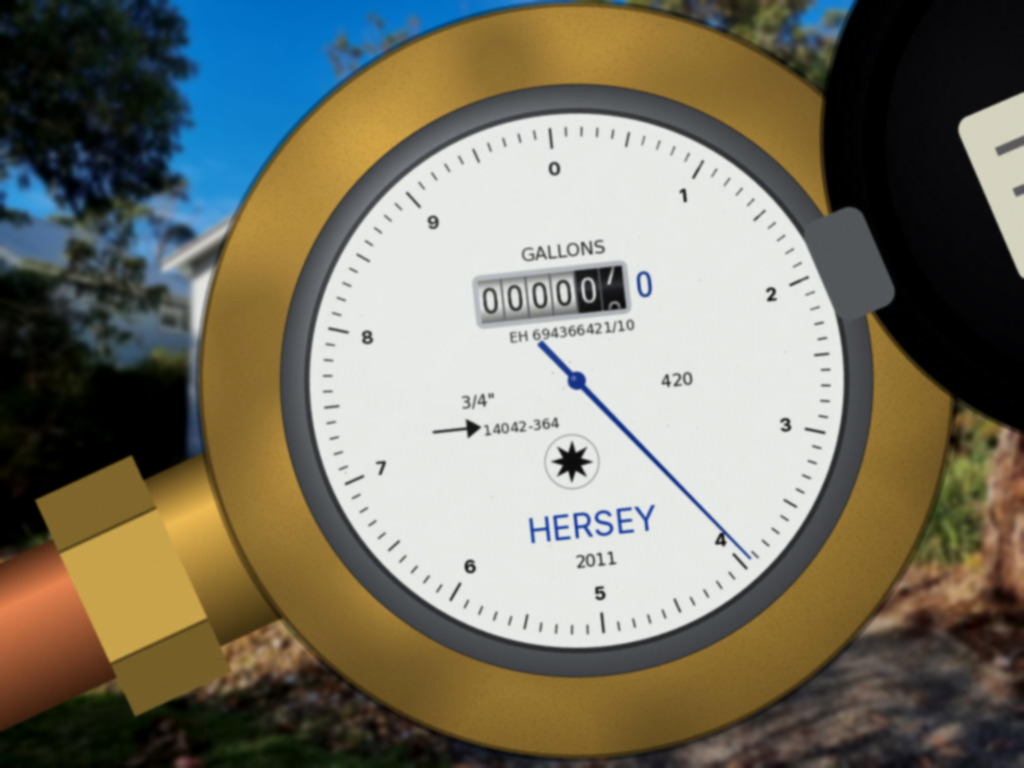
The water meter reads 73.9 gal
